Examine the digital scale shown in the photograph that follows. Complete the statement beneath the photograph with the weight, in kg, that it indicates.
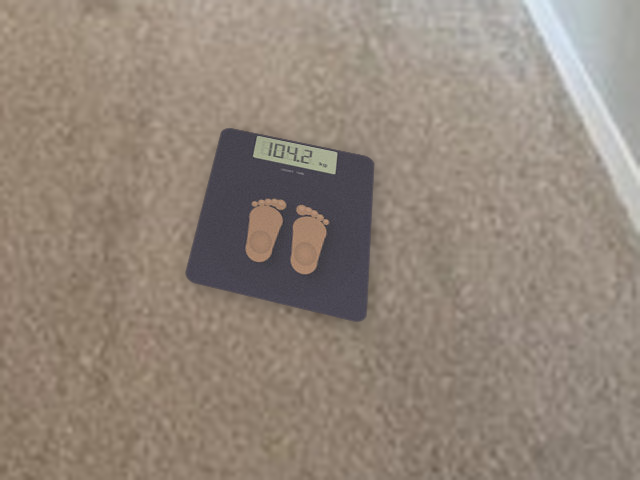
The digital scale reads 104.2 kg
